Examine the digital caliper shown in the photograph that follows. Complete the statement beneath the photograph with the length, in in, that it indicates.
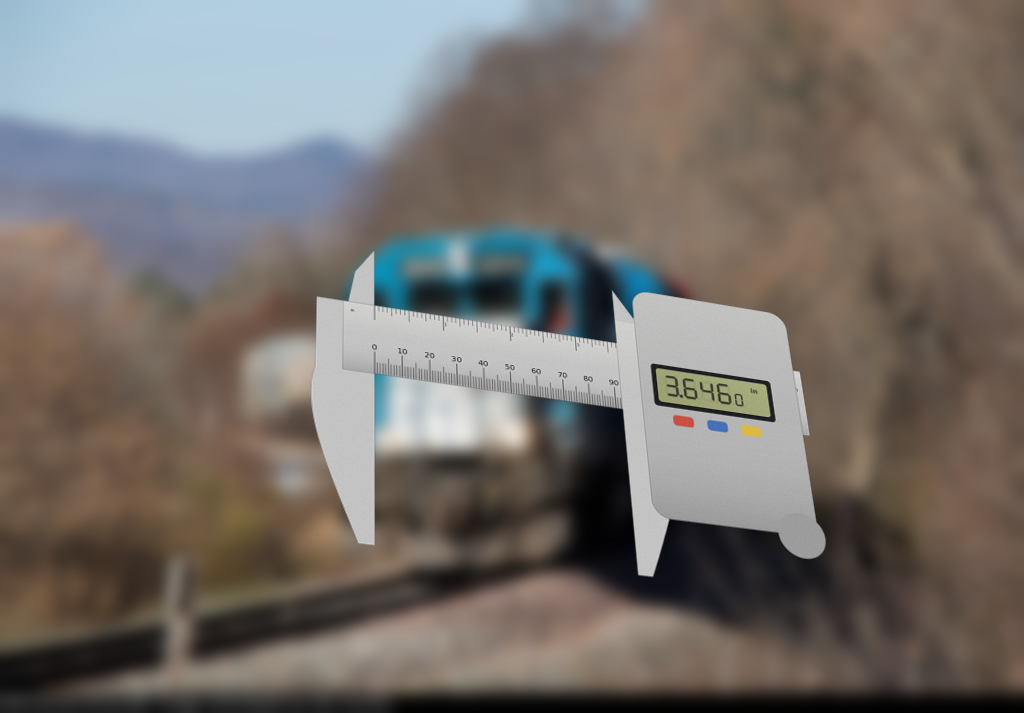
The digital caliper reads 3.6460 in
